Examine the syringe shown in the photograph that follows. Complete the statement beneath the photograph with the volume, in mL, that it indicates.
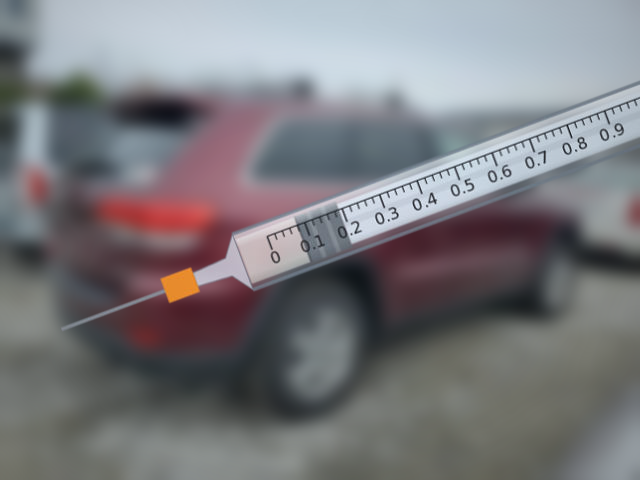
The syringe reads 0.08 mL
